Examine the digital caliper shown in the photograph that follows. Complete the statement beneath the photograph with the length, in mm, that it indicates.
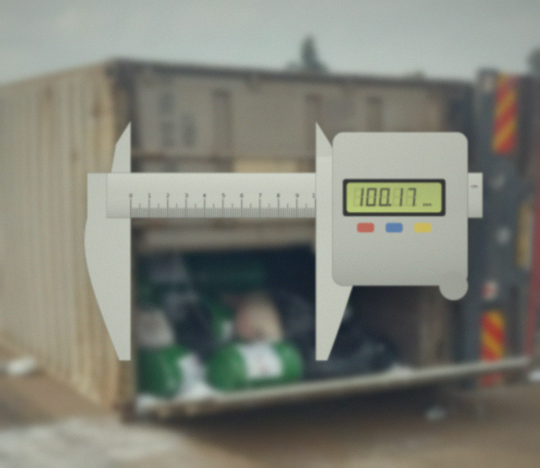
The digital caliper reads 100.17 mm
